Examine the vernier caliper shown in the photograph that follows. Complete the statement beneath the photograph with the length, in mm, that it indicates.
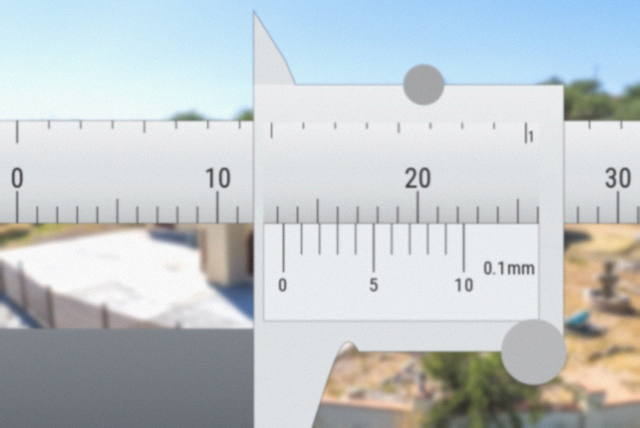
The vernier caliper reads 13.3 mm
